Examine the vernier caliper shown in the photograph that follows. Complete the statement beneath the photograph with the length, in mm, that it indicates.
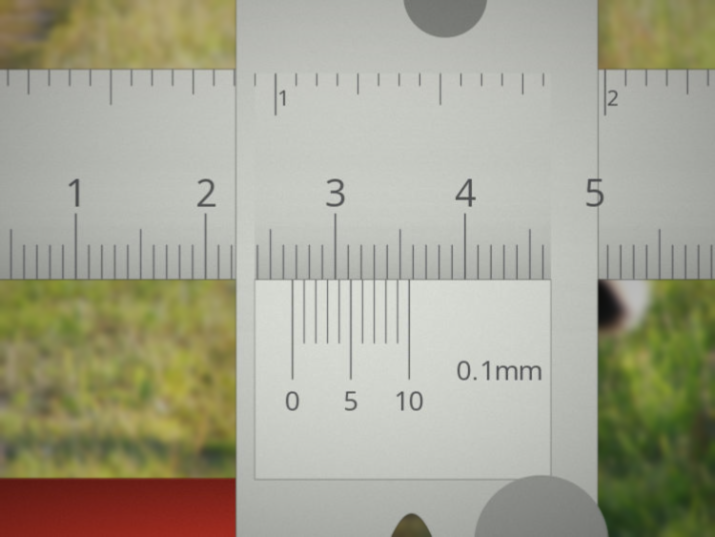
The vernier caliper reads 26.7 mm
